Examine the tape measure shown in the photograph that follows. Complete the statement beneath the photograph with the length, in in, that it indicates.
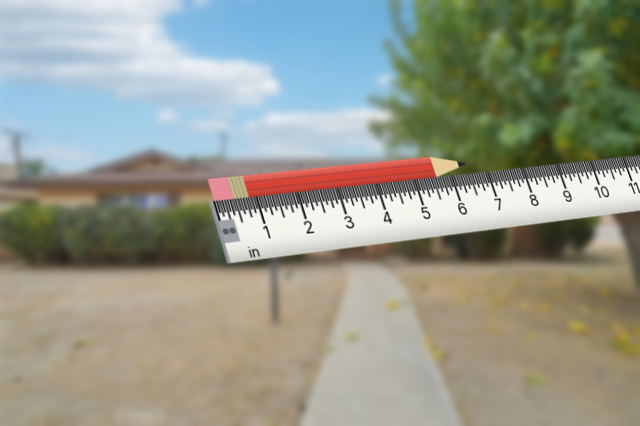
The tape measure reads 6.5 in
